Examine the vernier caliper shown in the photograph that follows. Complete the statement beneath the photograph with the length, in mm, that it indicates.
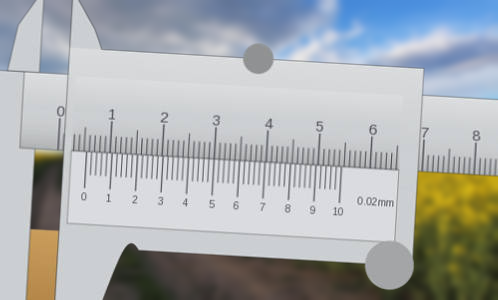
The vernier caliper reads 5.5 mm
